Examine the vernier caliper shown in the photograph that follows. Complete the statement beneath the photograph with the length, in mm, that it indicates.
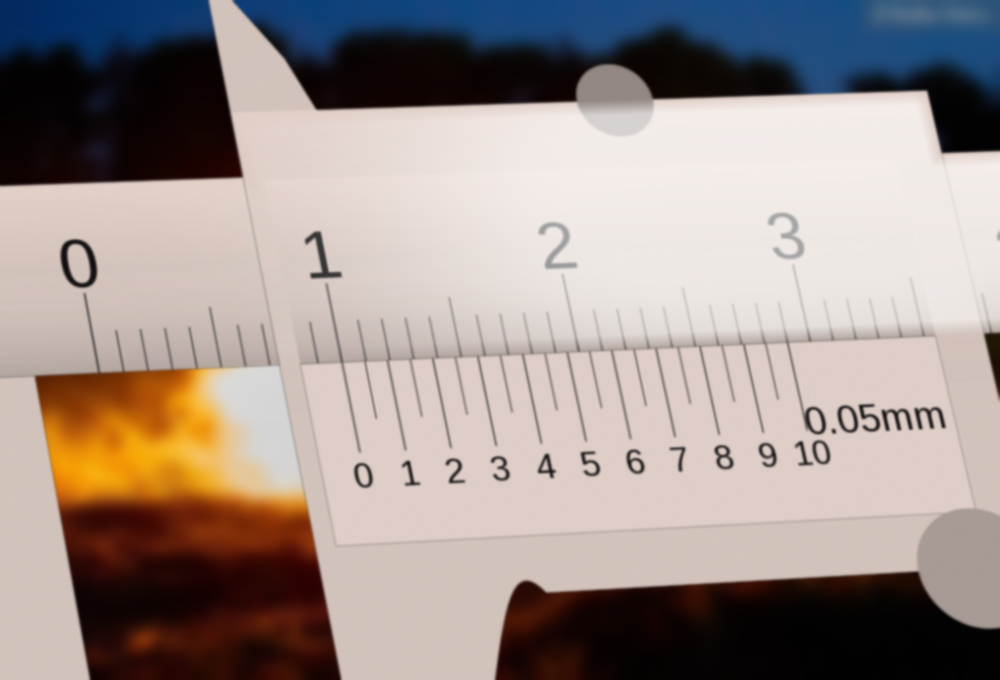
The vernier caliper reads 10.0 mm
